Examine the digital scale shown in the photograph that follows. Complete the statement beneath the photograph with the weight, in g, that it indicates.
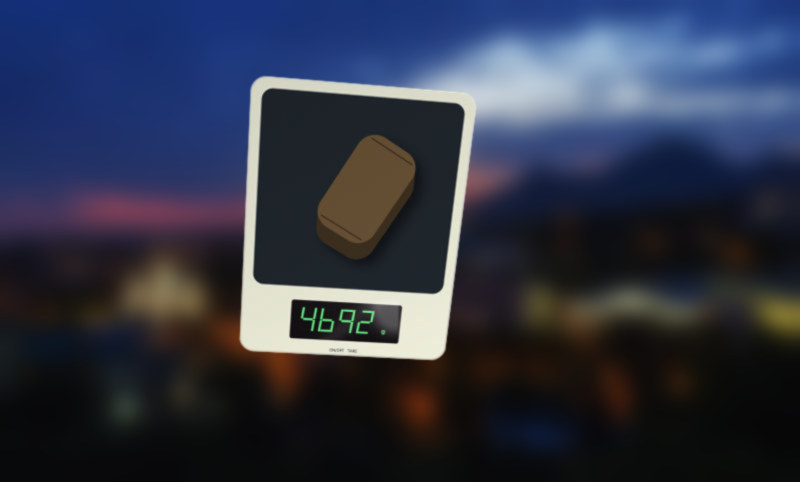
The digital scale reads 4692 g
